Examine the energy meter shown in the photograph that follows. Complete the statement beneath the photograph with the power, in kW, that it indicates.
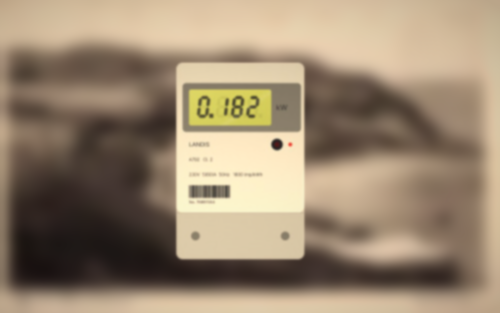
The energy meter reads 0.182 kW
